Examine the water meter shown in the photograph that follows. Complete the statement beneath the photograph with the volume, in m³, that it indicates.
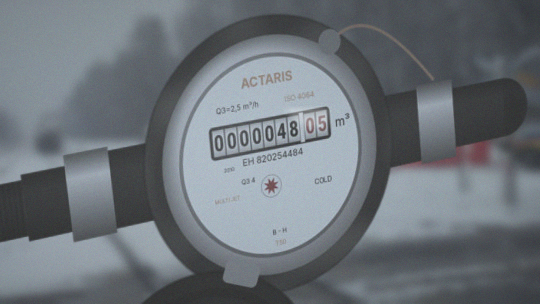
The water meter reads 48.05 m³
